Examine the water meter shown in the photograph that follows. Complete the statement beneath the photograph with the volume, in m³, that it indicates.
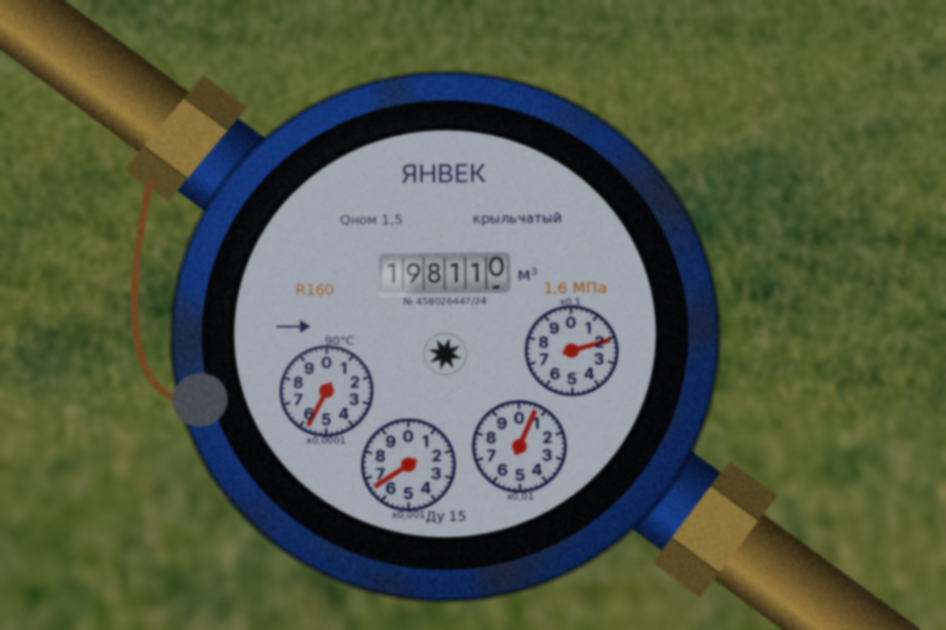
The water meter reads 198110.2065 m³
